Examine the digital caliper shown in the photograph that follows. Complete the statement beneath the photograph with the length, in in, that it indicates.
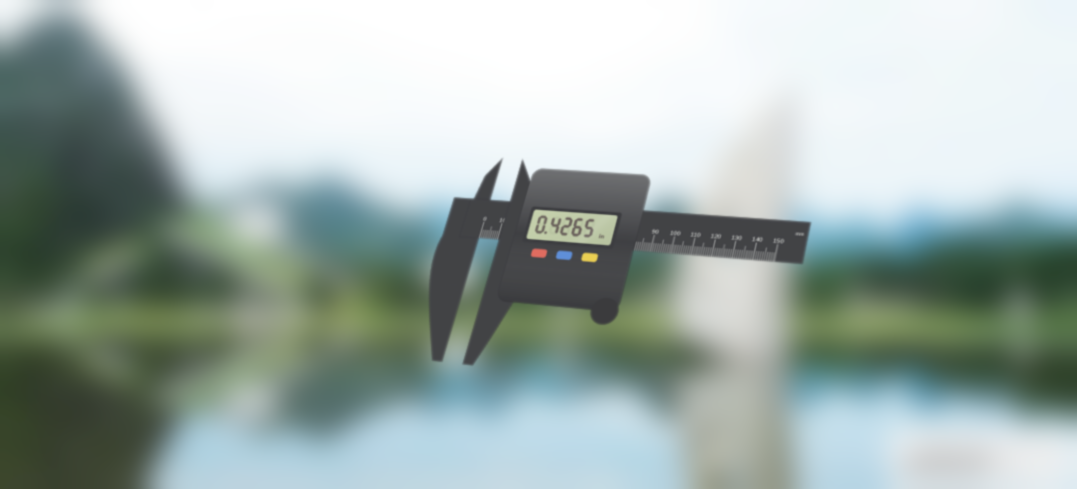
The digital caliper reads 0.4265 in
